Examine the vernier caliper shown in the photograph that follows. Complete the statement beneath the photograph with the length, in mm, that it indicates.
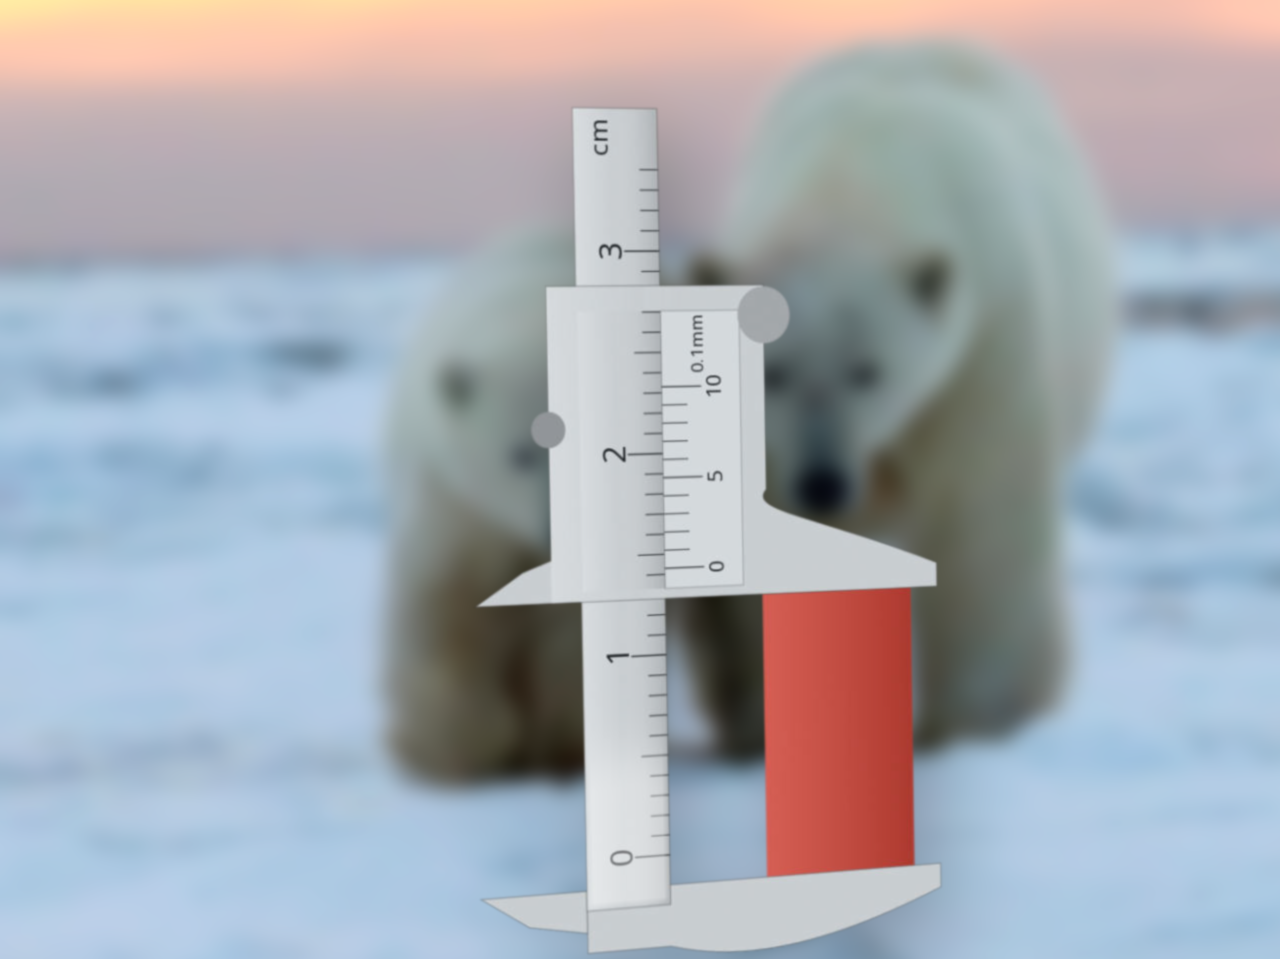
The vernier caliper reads 14.3 mm
